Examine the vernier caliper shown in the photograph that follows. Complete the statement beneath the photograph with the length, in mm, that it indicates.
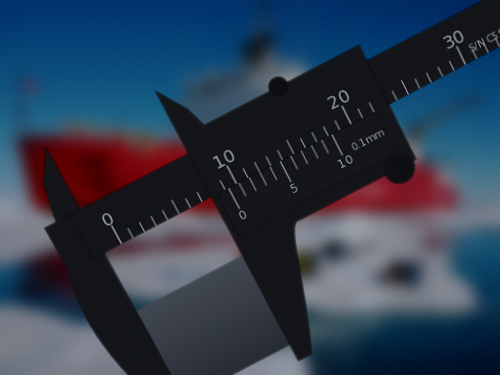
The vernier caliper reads 9.3 mm
